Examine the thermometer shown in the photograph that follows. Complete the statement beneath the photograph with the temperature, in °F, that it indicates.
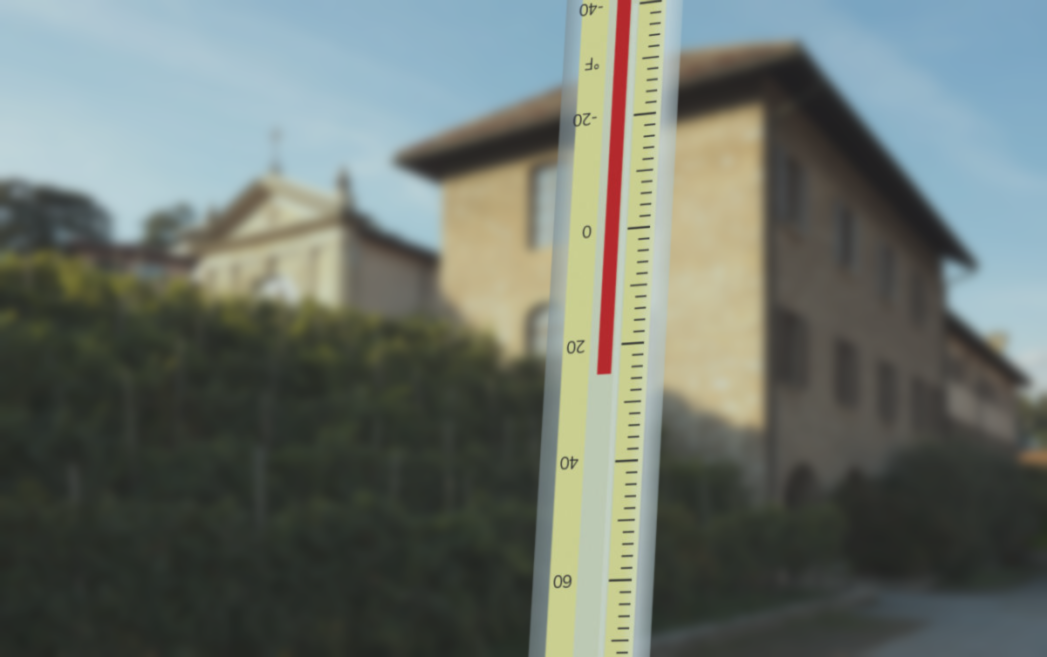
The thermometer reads 25 °F
